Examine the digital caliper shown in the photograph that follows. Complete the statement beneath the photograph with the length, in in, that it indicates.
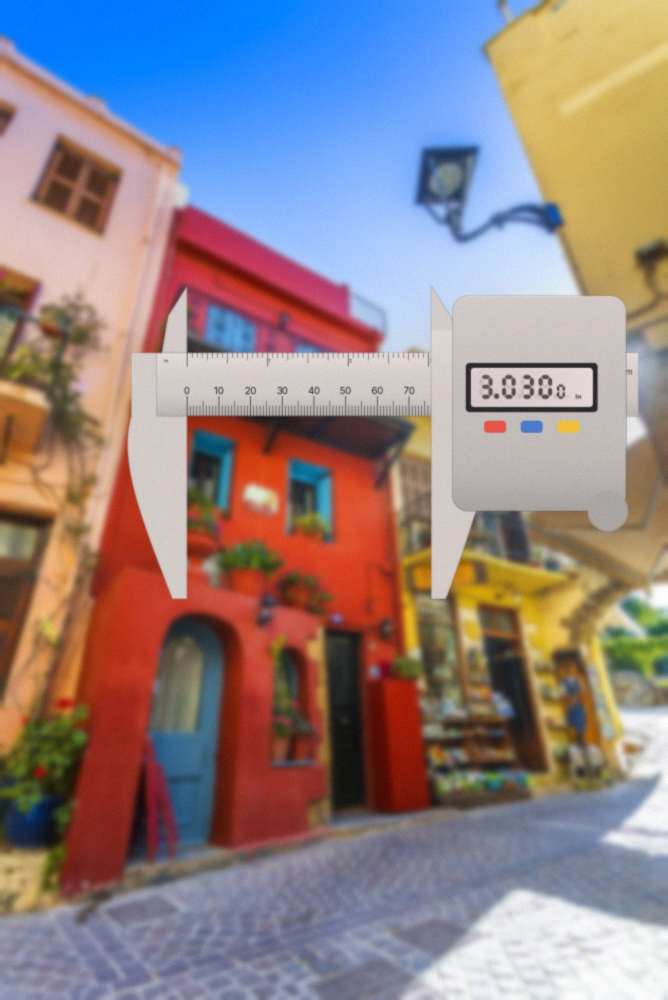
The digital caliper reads 3.0300 in
